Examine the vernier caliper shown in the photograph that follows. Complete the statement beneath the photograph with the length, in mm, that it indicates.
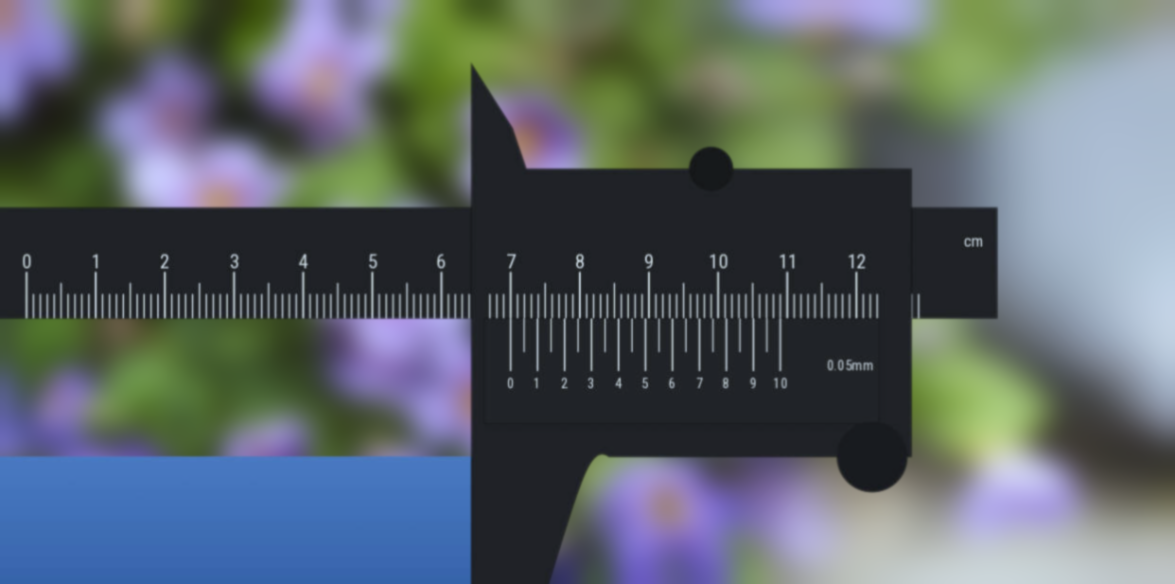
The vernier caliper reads 70.0 mm
